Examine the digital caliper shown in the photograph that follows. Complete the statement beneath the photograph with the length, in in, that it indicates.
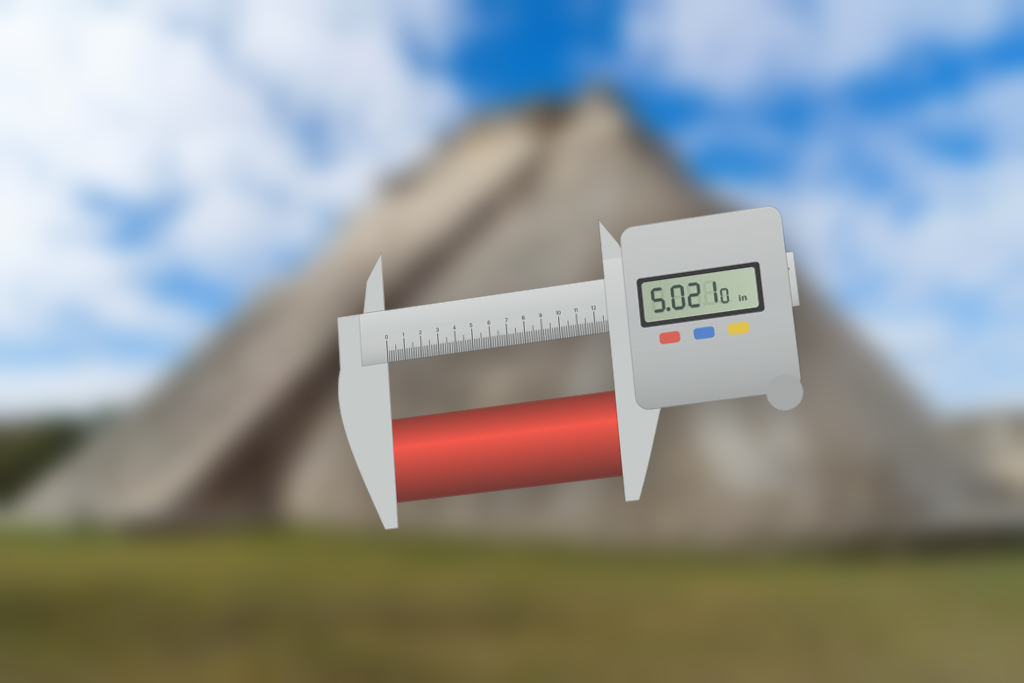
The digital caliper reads 5.0210 in
